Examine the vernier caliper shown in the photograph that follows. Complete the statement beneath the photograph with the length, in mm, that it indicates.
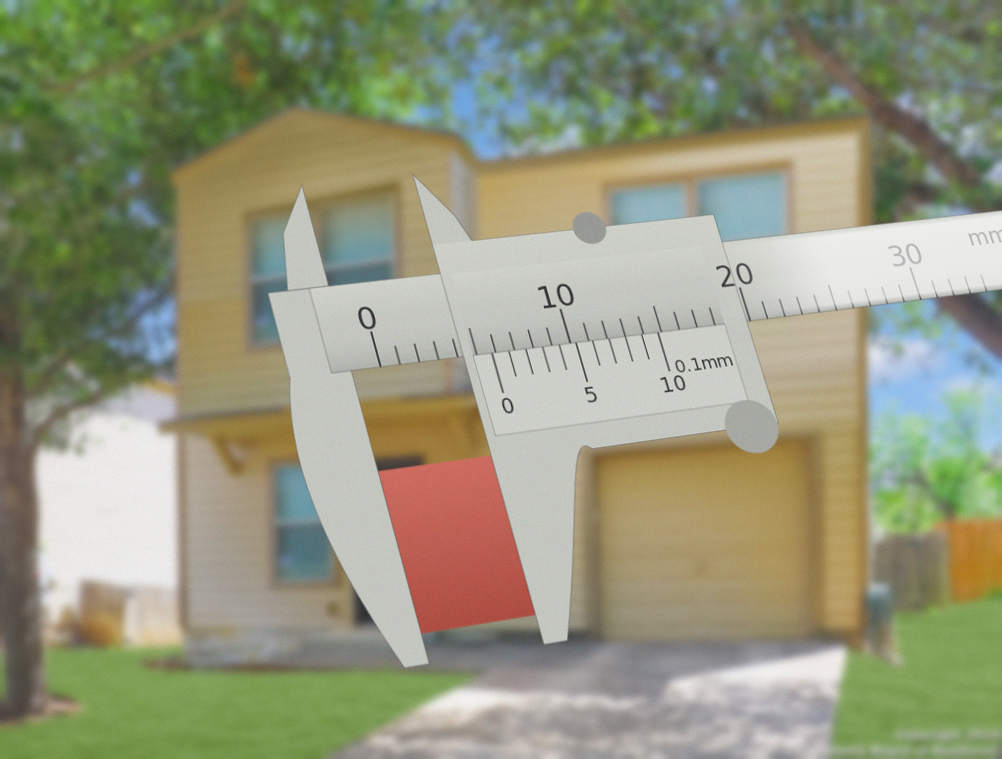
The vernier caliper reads 5.8 mm
